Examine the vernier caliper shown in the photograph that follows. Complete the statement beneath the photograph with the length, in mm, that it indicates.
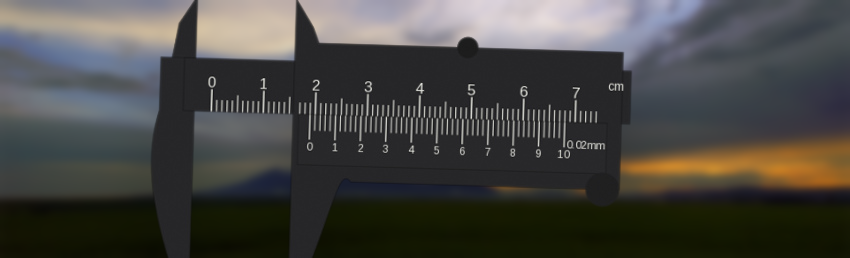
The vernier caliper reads 19.0 mm
